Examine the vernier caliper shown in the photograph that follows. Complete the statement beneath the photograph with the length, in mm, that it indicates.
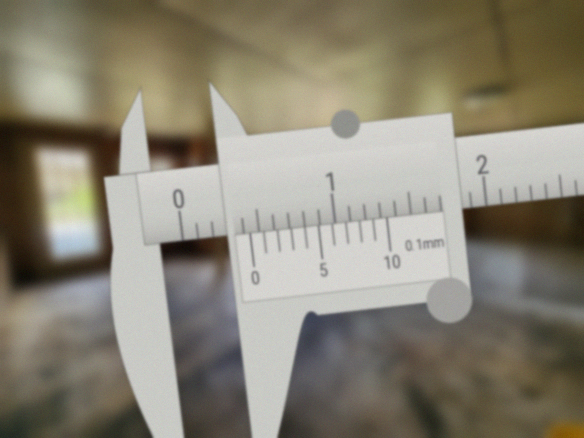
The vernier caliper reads 4.4 mm
